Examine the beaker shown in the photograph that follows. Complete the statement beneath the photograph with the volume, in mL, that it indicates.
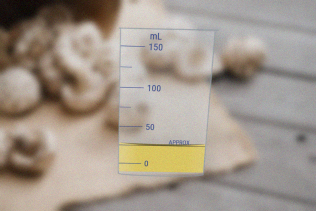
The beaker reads 25 mL
